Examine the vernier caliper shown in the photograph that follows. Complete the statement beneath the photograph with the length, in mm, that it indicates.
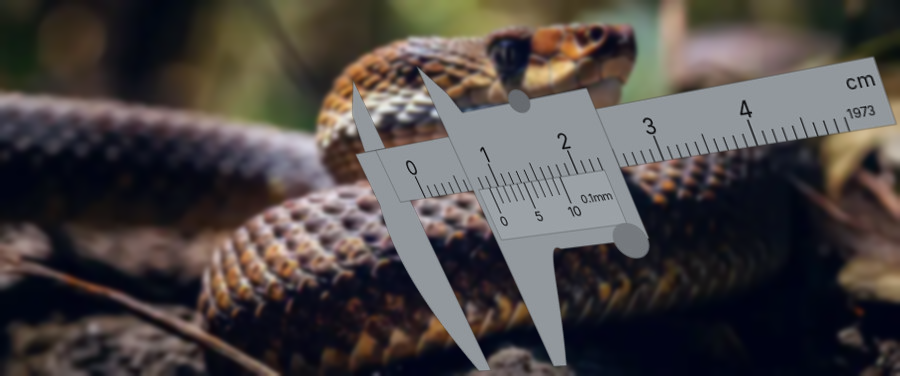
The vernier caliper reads 8.8 mm
